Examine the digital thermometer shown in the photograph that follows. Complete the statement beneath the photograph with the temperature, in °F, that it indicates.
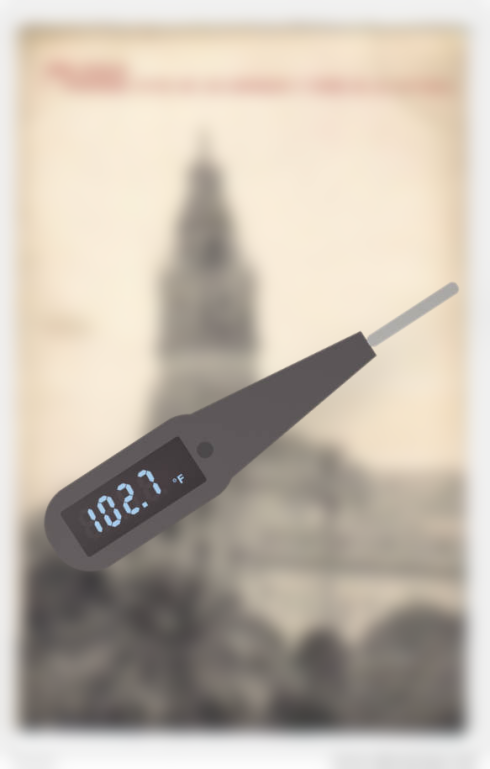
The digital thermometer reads 102.7 °F
